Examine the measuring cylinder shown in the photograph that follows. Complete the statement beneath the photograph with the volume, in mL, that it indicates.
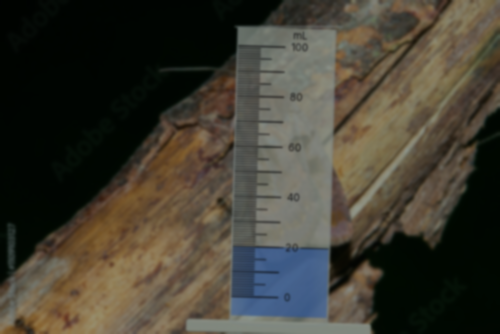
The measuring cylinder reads 20 mL
